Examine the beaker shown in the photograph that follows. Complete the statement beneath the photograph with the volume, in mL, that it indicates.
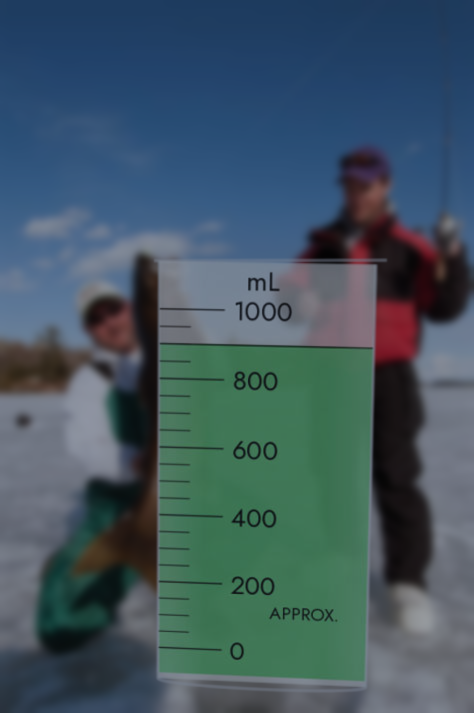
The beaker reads 900 mL
